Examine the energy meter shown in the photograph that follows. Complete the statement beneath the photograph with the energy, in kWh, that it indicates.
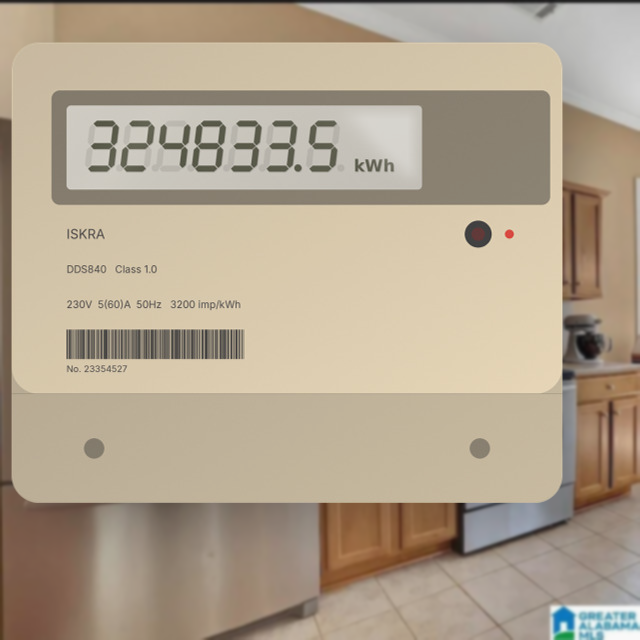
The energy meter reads 324833.5 kWh
